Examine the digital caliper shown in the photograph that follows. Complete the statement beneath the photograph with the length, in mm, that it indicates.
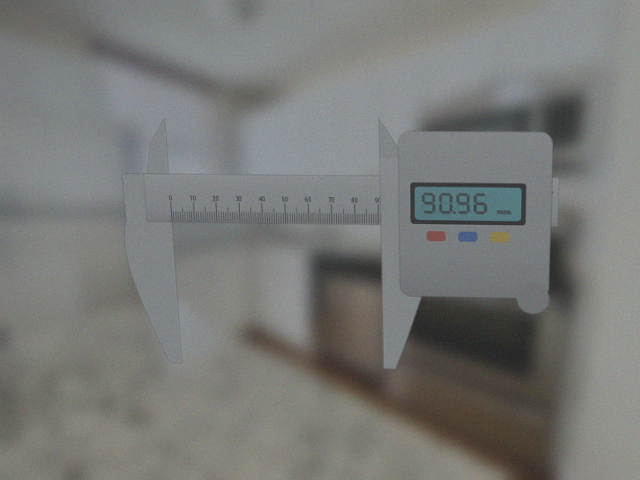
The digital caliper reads 90.96 mm
